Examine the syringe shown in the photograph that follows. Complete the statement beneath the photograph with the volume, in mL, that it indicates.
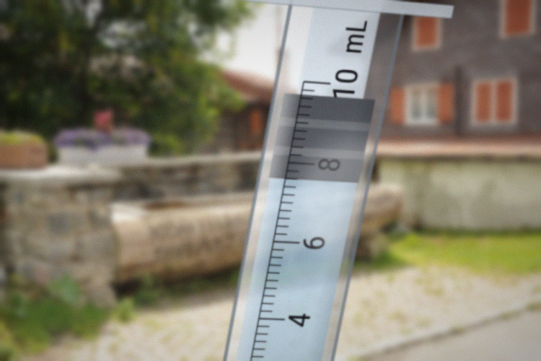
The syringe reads 7.6 mL
